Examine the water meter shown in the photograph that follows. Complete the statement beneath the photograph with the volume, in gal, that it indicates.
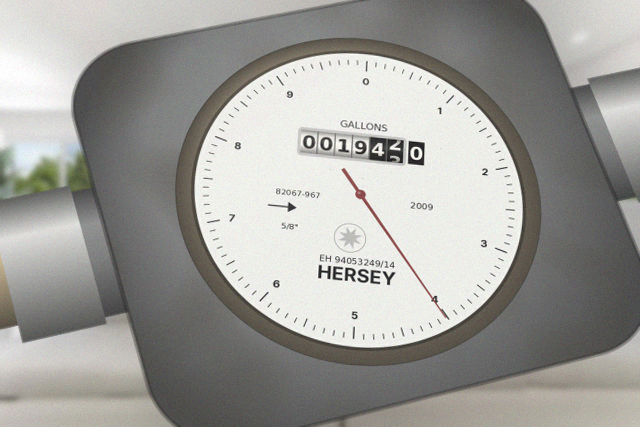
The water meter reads 19424.0 gal
